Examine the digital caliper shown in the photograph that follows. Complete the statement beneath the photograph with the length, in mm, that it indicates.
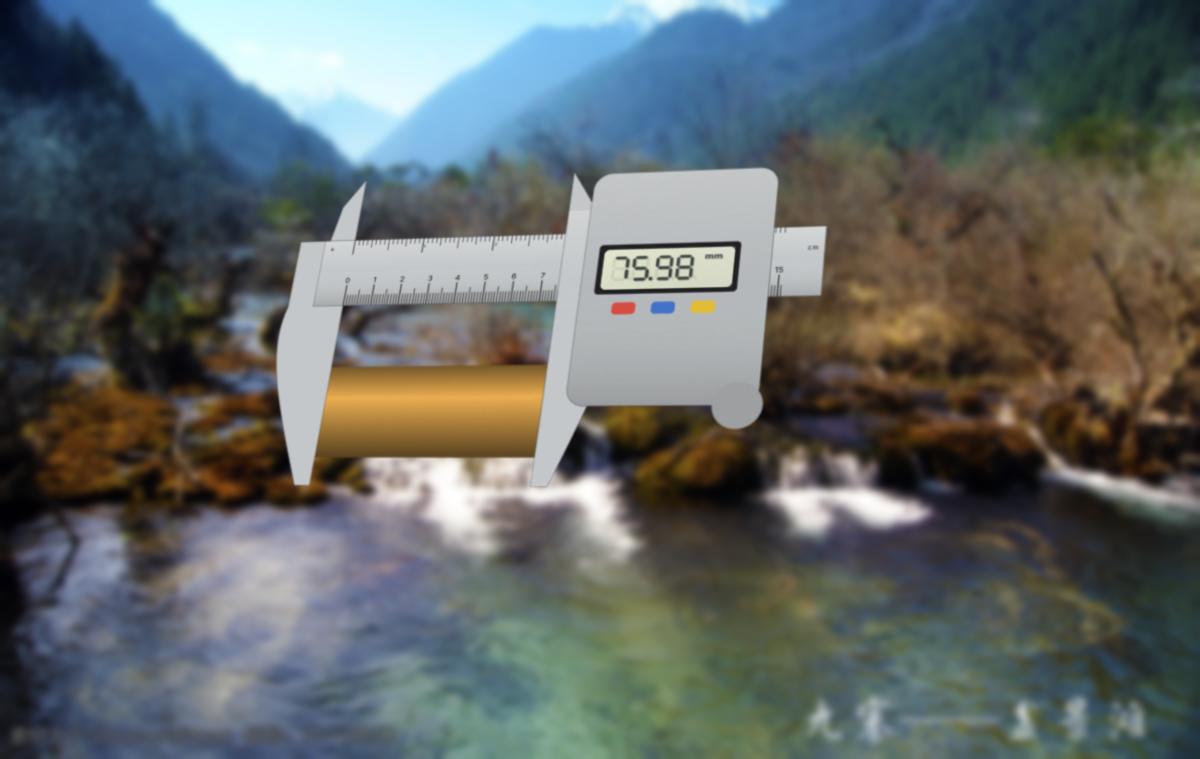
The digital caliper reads 75.98 mm
